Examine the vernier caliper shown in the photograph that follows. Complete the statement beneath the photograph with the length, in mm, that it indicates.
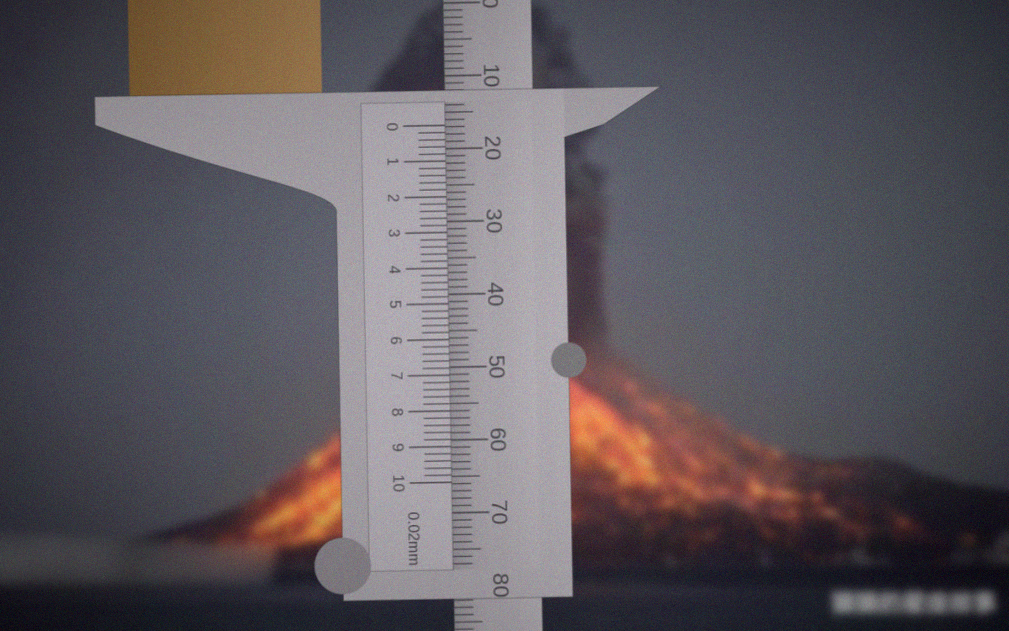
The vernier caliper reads 16.8 mm
